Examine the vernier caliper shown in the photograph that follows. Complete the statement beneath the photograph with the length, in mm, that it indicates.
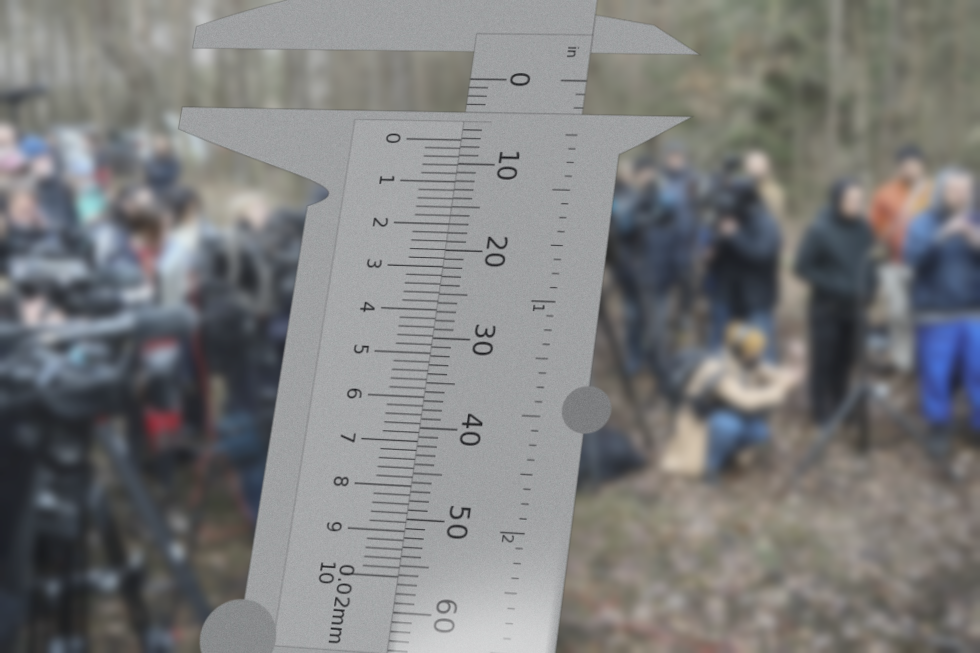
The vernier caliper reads 7.2 mm
